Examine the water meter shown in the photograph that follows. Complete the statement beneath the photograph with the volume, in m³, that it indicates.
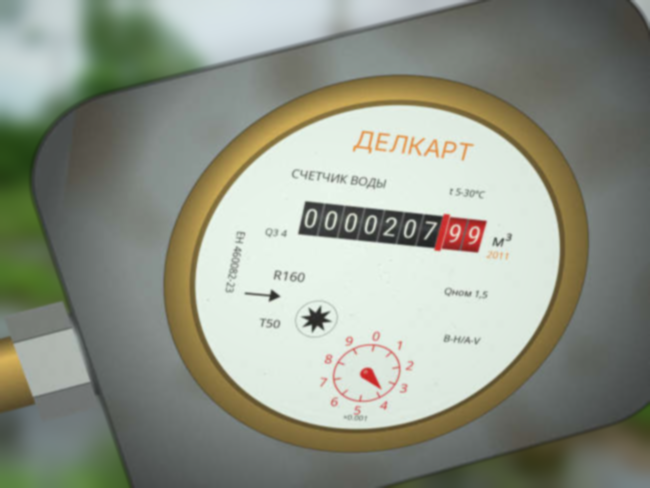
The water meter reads 207.993 m³
